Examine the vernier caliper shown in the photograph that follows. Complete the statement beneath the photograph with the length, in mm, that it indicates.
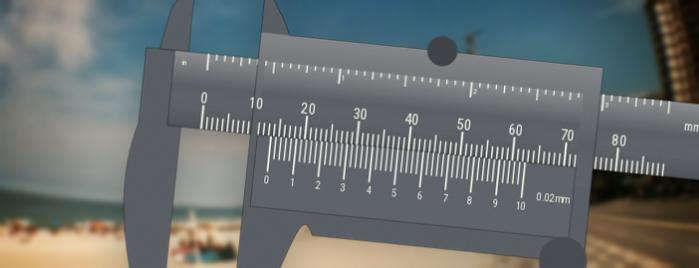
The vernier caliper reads 13.5 mm
